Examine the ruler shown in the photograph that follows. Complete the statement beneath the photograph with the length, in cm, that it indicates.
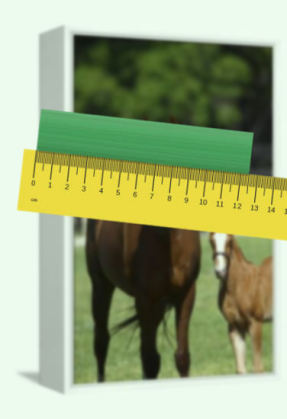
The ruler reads 12.5 cm
